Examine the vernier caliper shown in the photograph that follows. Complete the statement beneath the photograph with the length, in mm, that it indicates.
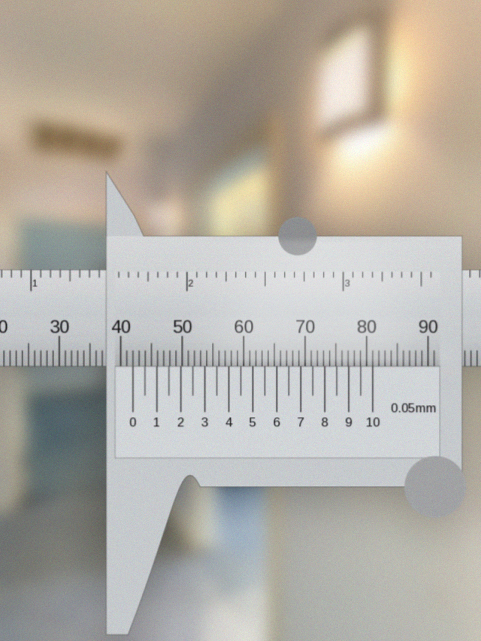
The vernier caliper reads 42.0 mm
